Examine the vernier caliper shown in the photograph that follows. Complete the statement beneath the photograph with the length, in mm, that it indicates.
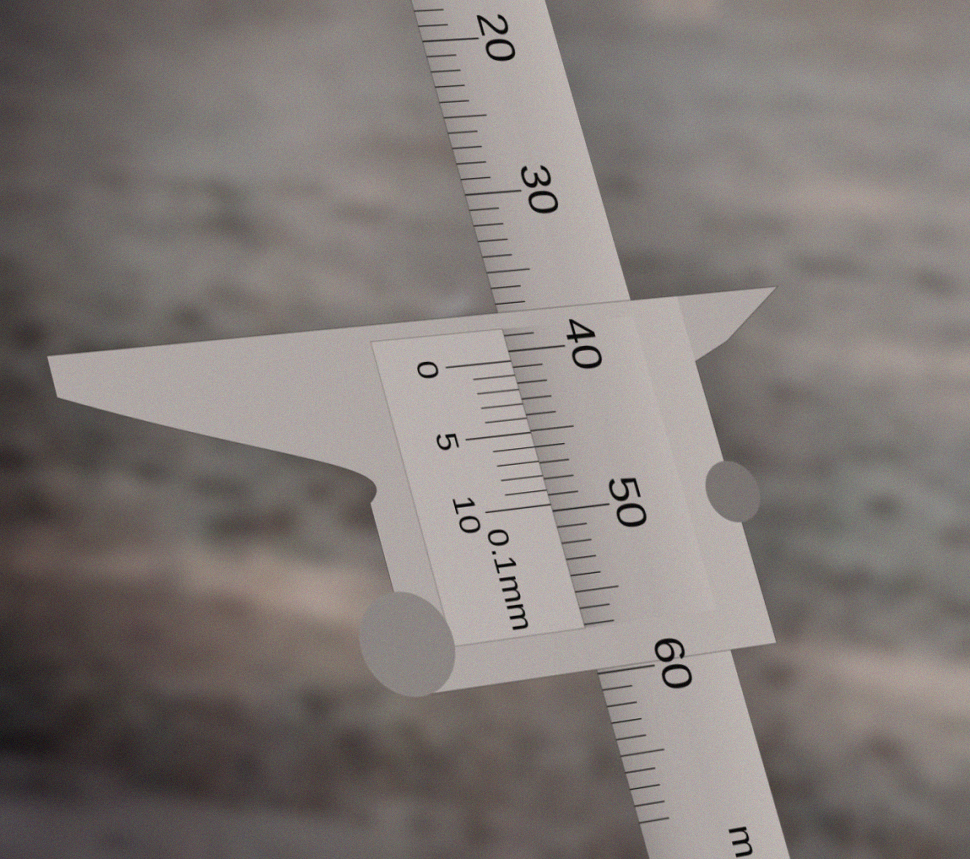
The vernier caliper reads 40.6 mm
